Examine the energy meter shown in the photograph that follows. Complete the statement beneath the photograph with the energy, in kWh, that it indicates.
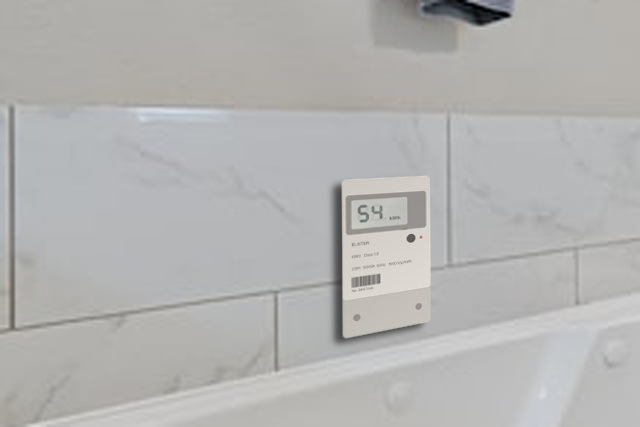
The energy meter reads 54 kWh
